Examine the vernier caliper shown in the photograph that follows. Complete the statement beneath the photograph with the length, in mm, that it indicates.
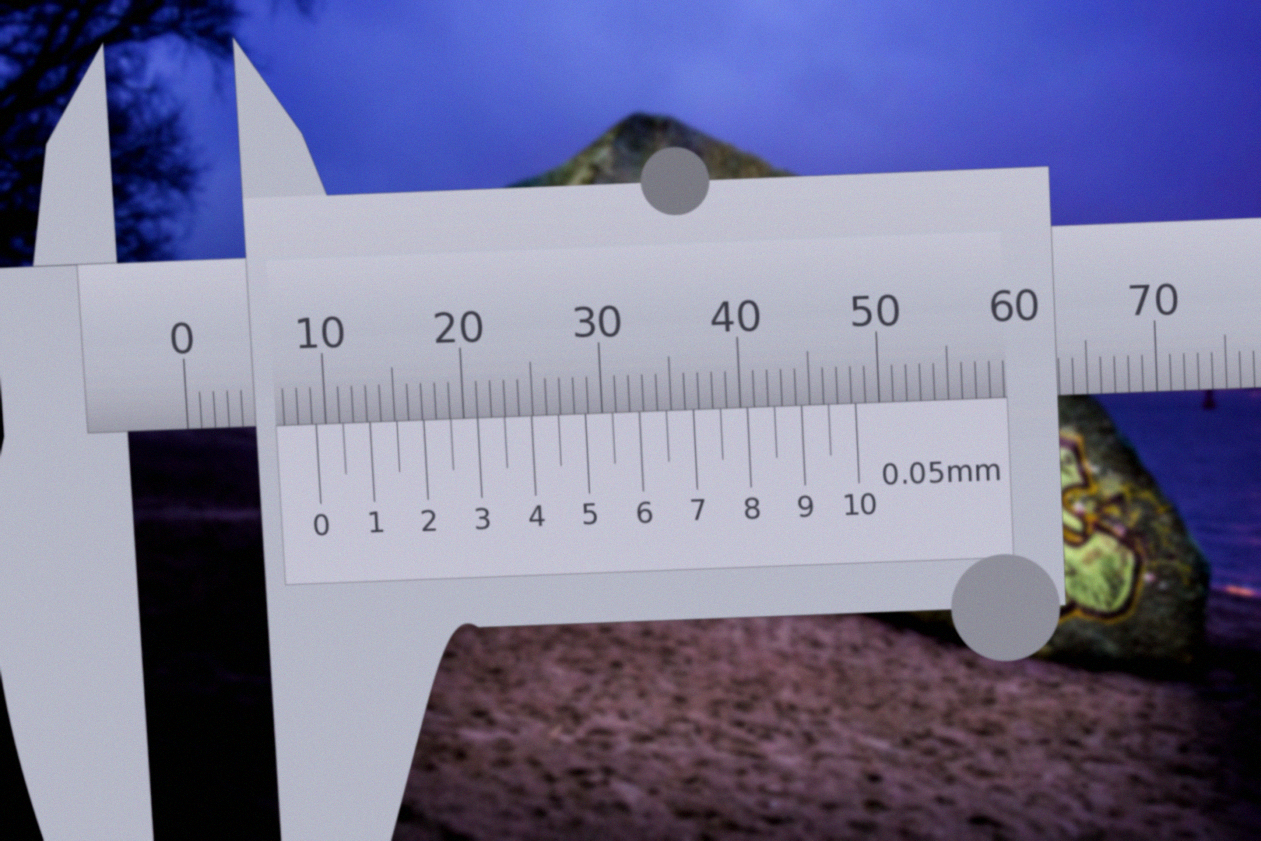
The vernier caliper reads 9.3 mm
